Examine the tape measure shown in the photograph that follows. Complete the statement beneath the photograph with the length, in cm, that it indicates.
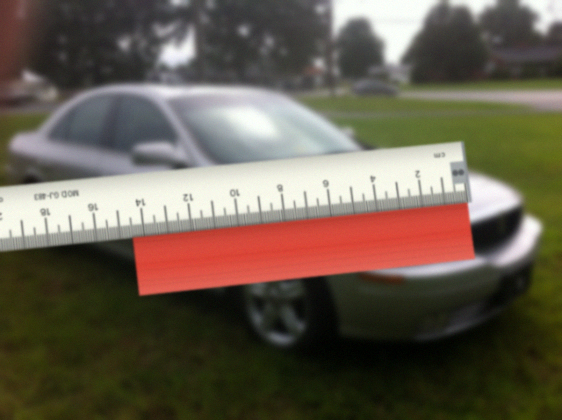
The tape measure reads 14.5 cm
